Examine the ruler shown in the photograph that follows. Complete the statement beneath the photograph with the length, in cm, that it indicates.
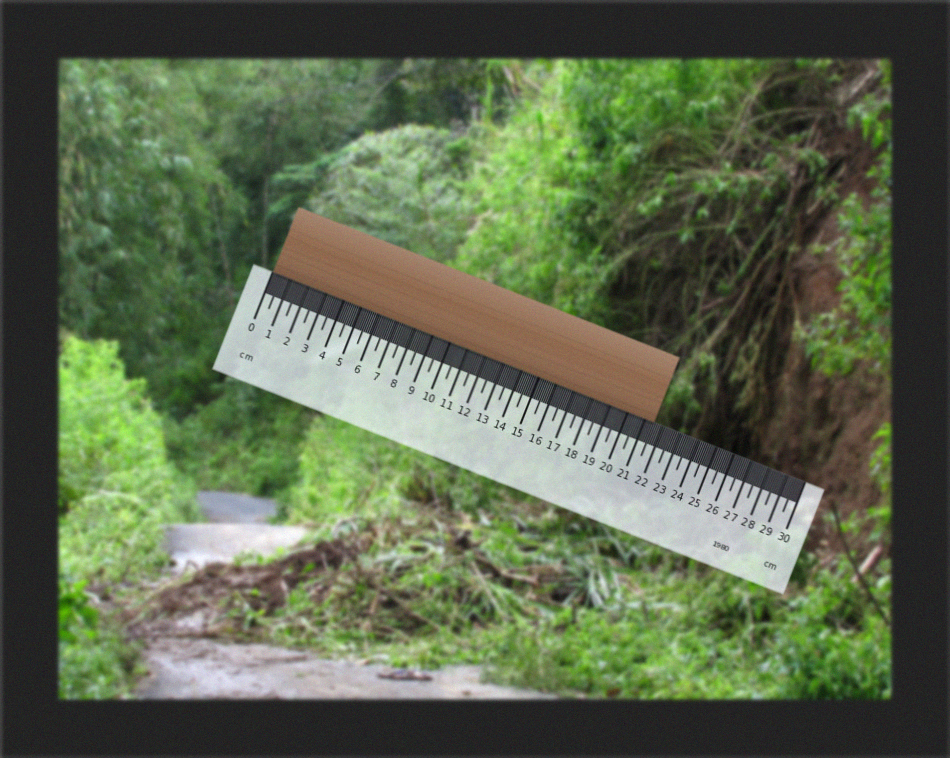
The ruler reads 21.5 cm
